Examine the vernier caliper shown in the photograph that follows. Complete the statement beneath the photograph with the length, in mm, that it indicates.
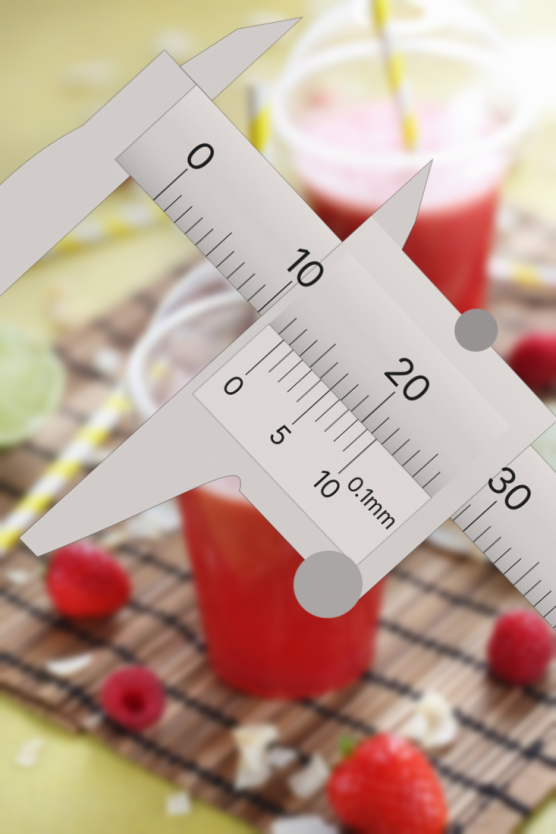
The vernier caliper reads 12.5 mm
